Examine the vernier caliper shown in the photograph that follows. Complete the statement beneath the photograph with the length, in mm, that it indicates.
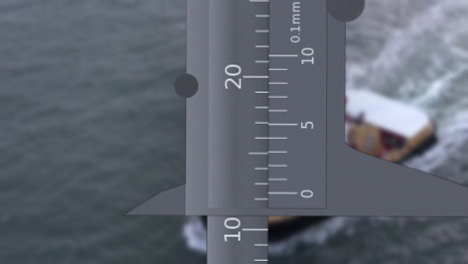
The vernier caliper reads 12.4 mm
